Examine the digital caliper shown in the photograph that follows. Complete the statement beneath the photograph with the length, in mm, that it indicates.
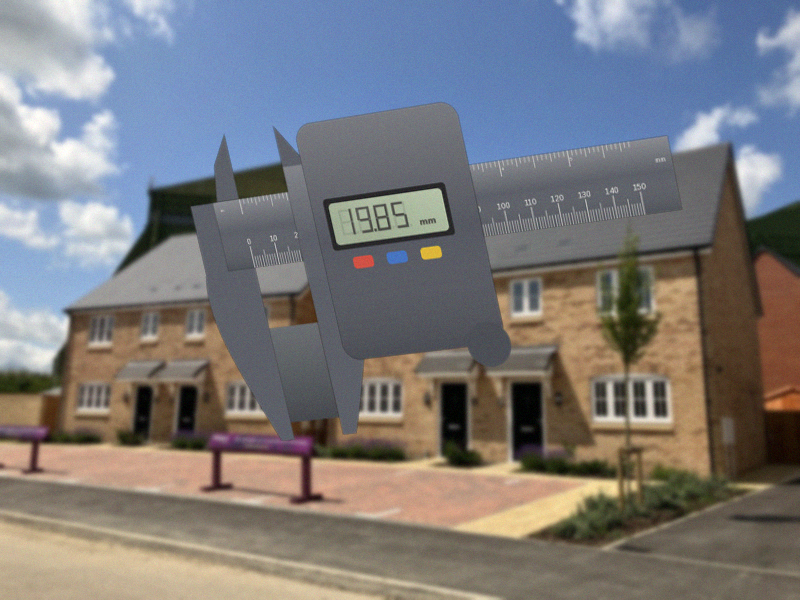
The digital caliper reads 19.85 mm
